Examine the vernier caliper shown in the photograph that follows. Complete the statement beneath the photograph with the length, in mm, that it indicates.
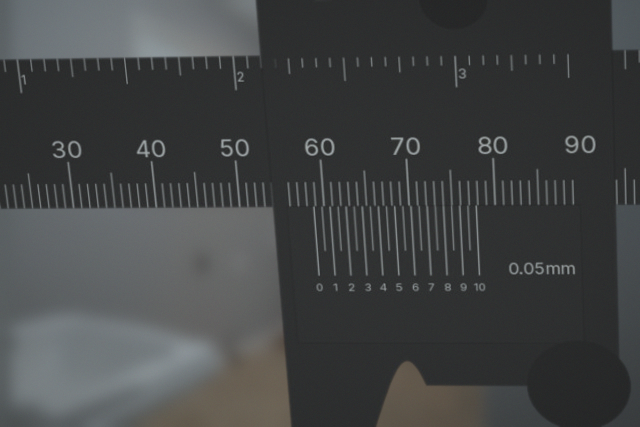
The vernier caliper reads 58.8 mm
